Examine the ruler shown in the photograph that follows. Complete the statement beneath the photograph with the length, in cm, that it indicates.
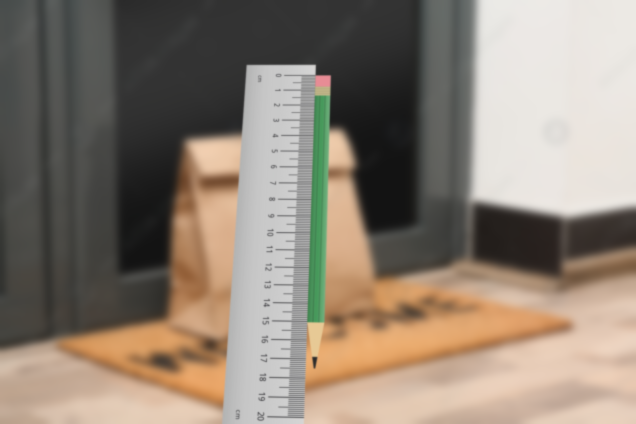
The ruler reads 17.5 cm
